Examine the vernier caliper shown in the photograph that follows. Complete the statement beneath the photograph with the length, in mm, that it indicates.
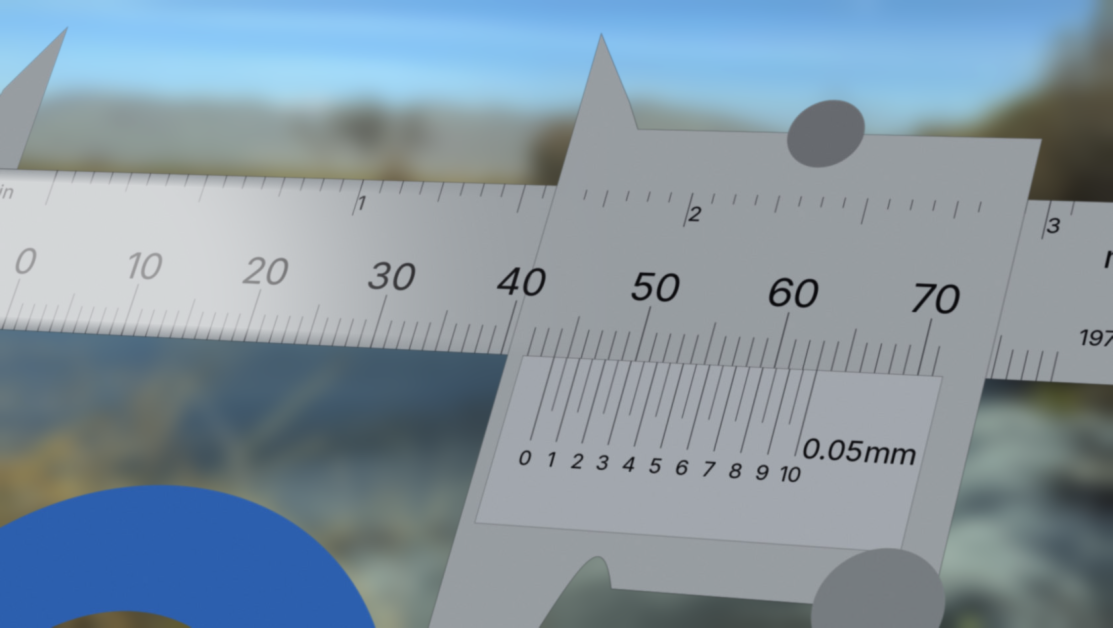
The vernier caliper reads 44.0 mm
